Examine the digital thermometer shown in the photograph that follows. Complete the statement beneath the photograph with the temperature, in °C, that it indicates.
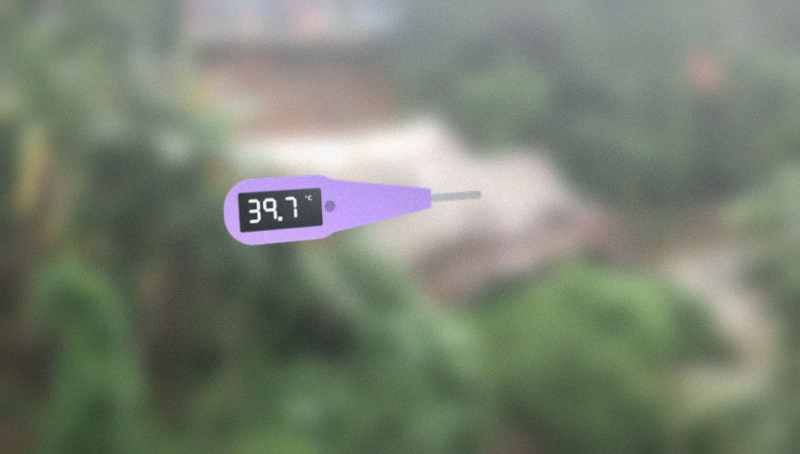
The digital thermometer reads 39.7 °C
